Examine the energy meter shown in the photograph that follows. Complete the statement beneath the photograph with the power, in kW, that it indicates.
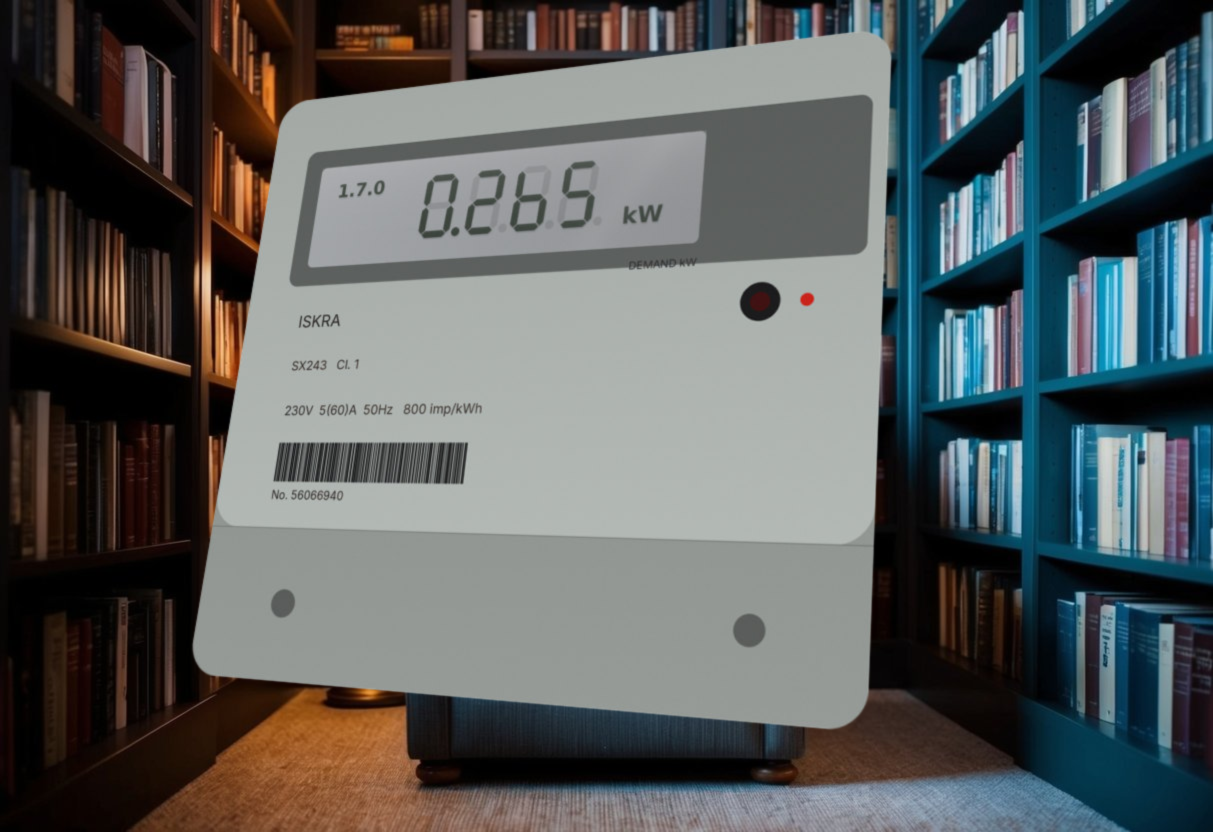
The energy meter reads 0.265 kW
